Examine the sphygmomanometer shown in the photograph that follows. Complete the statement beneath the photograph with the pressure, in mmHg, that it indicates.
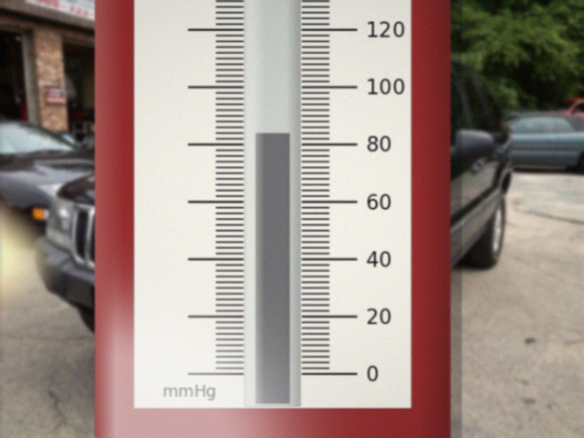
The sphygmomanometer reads 84 mmHg
